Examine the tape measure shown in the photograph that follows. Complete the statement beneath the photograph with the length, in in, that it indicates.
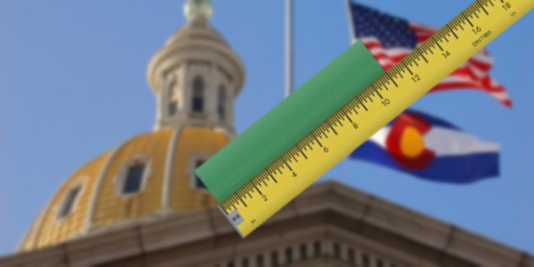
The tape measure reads 11 in
